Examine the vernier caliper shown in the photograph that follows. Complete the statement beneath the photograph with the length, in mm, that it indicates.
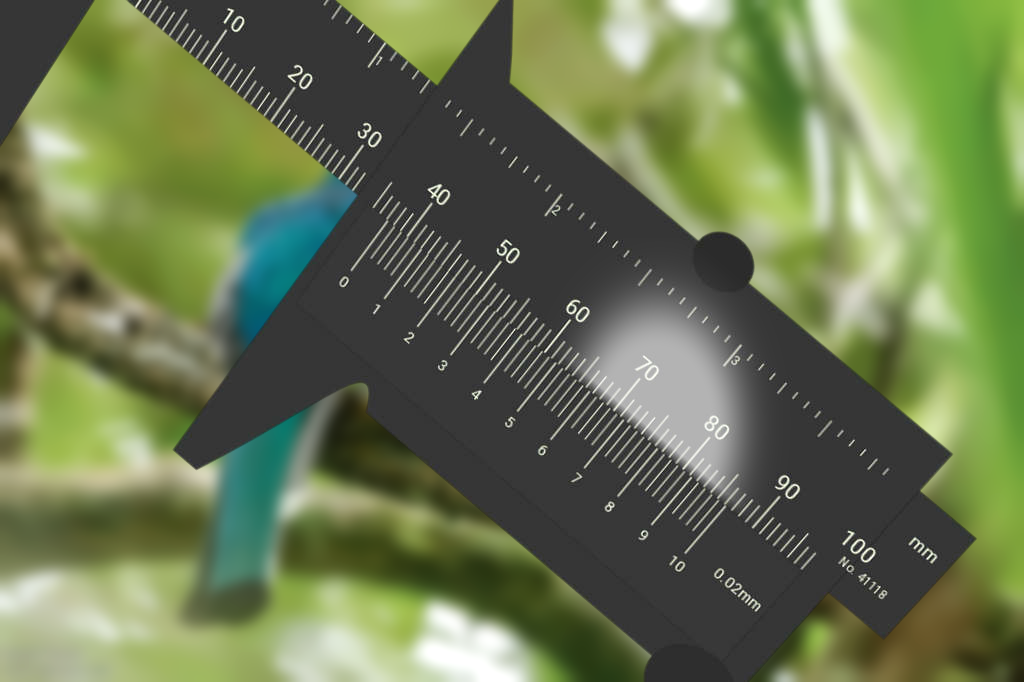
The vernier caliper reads 37.2 mm
